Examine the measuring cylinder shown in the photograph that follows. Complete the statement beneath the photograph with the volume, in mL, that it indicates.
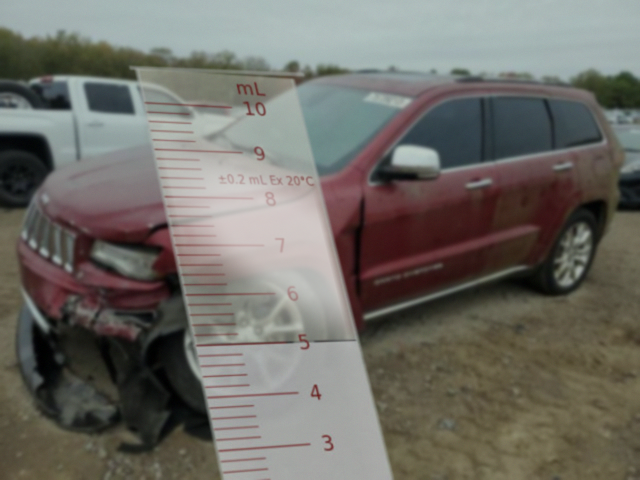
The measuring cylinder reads 5 mL
